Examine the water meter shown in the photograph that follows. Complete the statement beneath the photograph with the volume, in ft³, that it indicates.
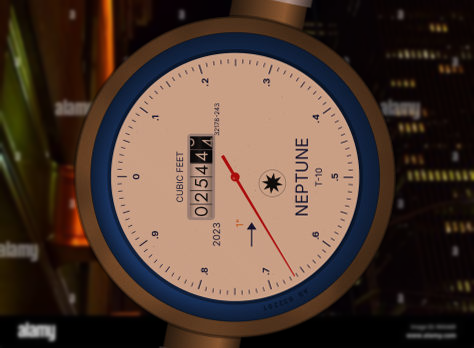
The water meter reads 25443.66 ft³
